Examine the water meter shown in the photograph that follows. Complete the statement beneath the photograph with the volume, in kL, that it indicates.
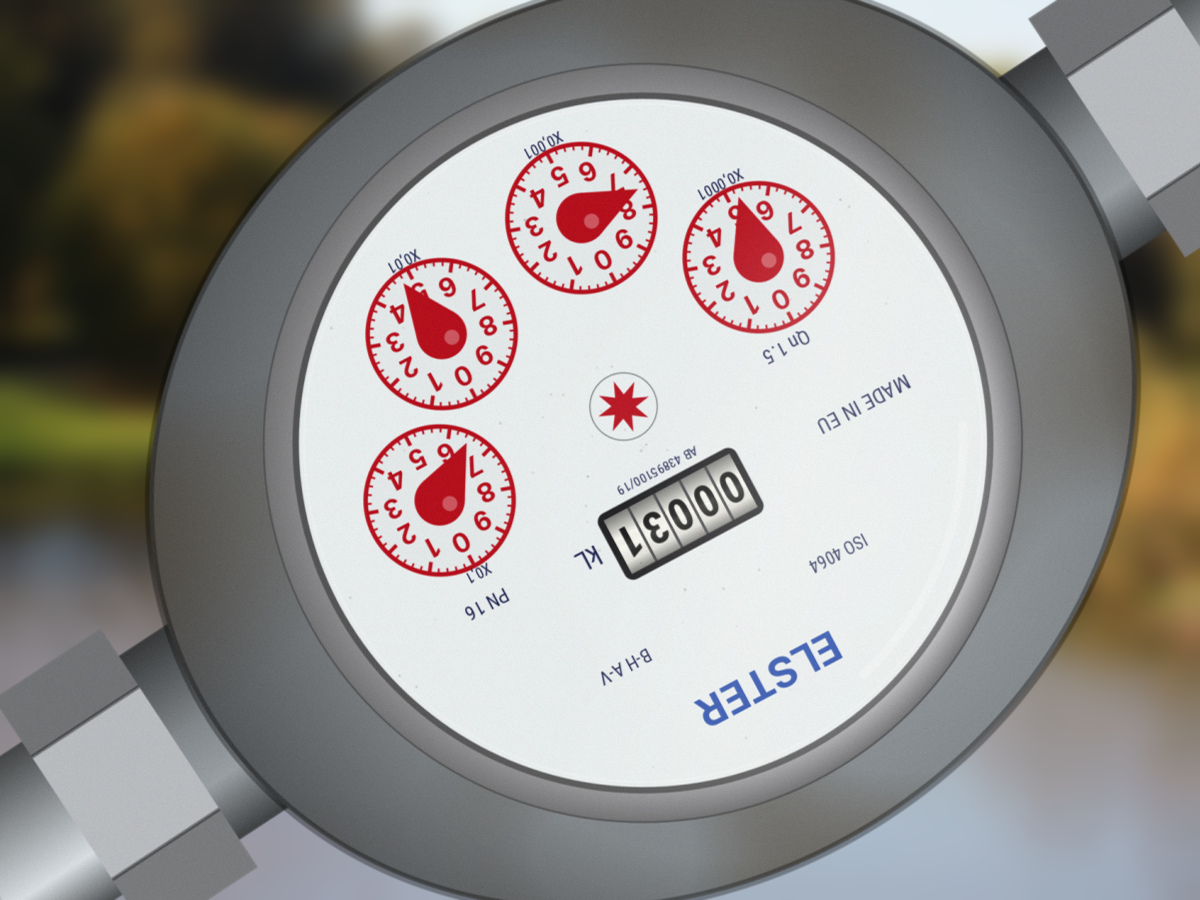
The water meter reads 31.6475 kL
